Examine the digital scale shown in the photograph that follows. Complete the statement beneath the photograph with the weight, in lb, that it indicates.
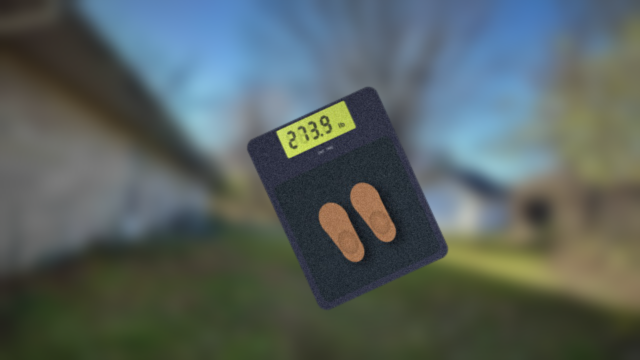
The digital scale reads 273.9 lb
